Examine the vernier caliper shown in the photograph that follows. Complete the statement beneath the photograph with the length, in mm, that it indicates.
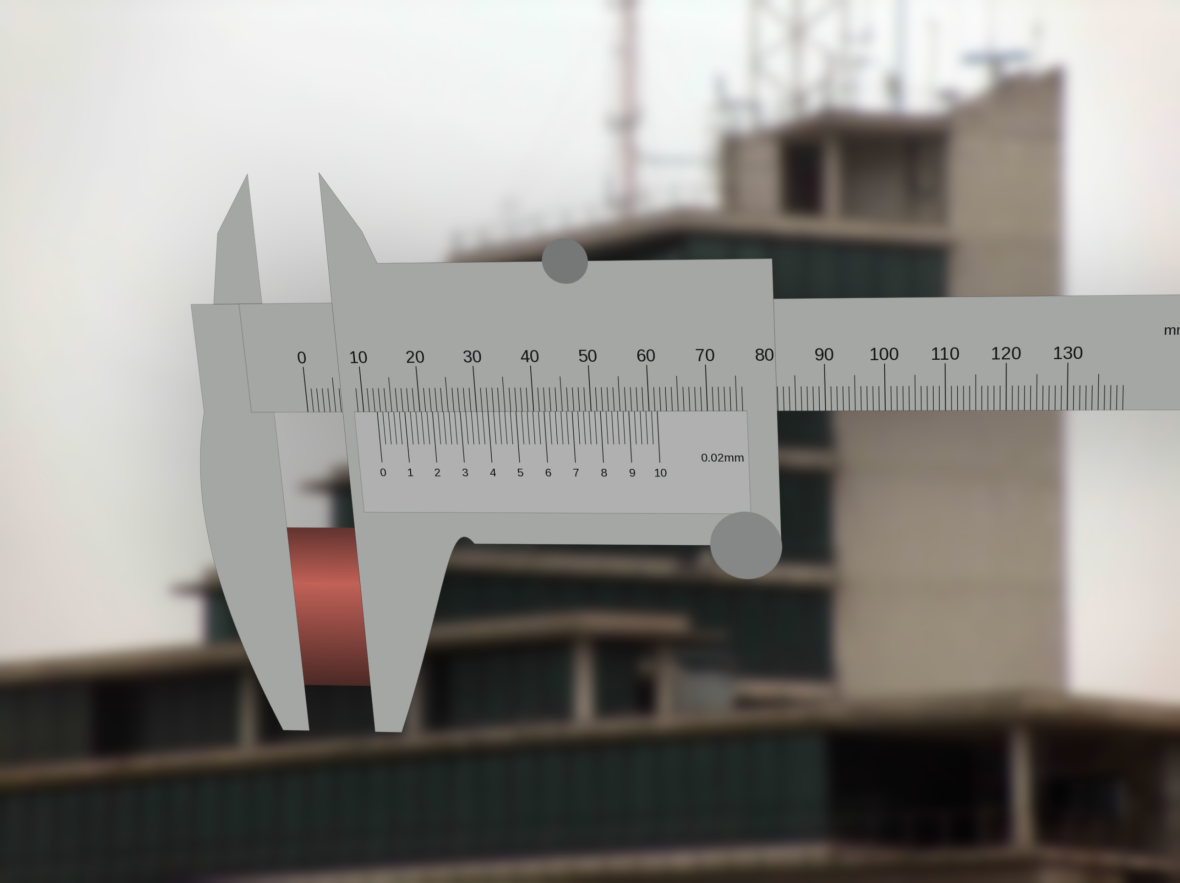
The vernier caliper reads 12.4 mm
